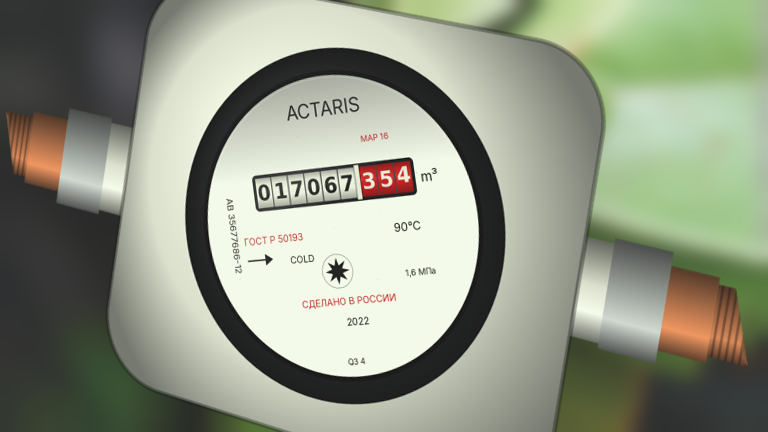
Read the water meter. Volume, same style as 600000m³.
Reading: 17067.354m³
